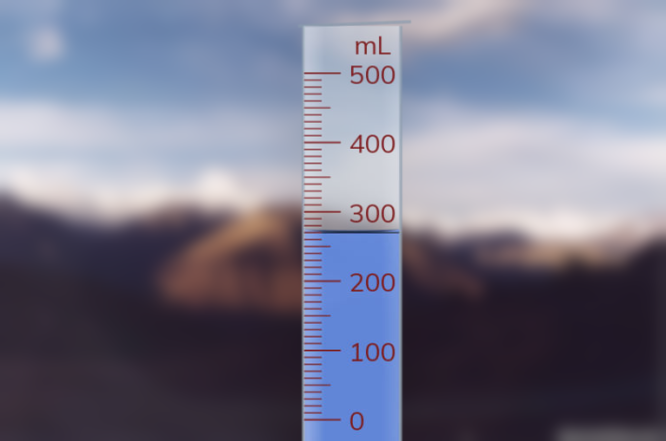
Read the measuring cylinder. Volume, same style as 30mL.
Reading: 270mL
